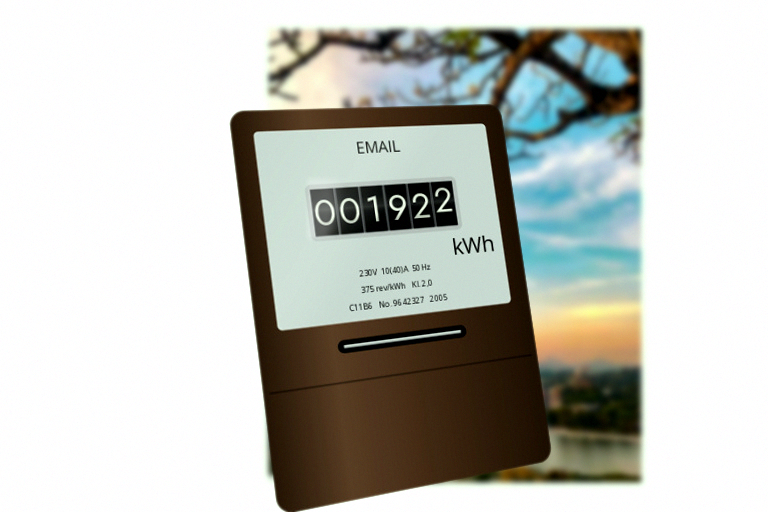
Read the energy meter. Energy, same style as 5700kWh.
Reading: 1922kWh
